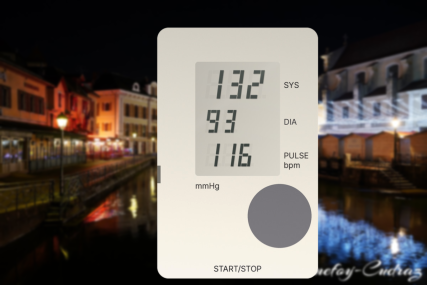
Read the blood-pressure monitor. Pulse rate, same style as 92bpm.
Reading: 116bpm
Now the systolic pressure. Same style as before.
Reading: 132mmHg
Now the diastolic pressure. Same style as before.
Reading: 93mmHg
